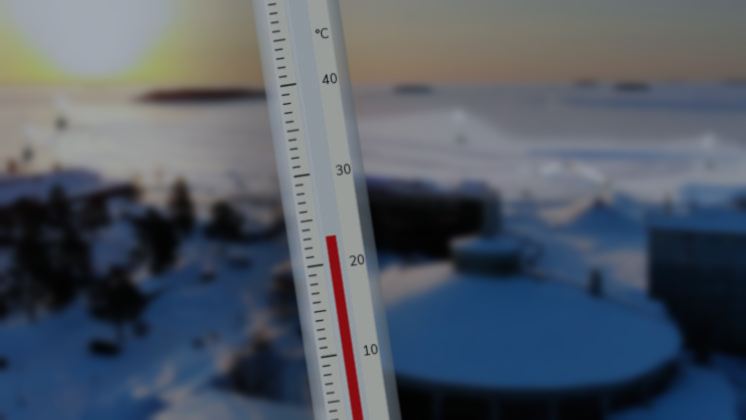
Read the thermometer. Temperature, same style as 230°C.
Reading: 23°C
